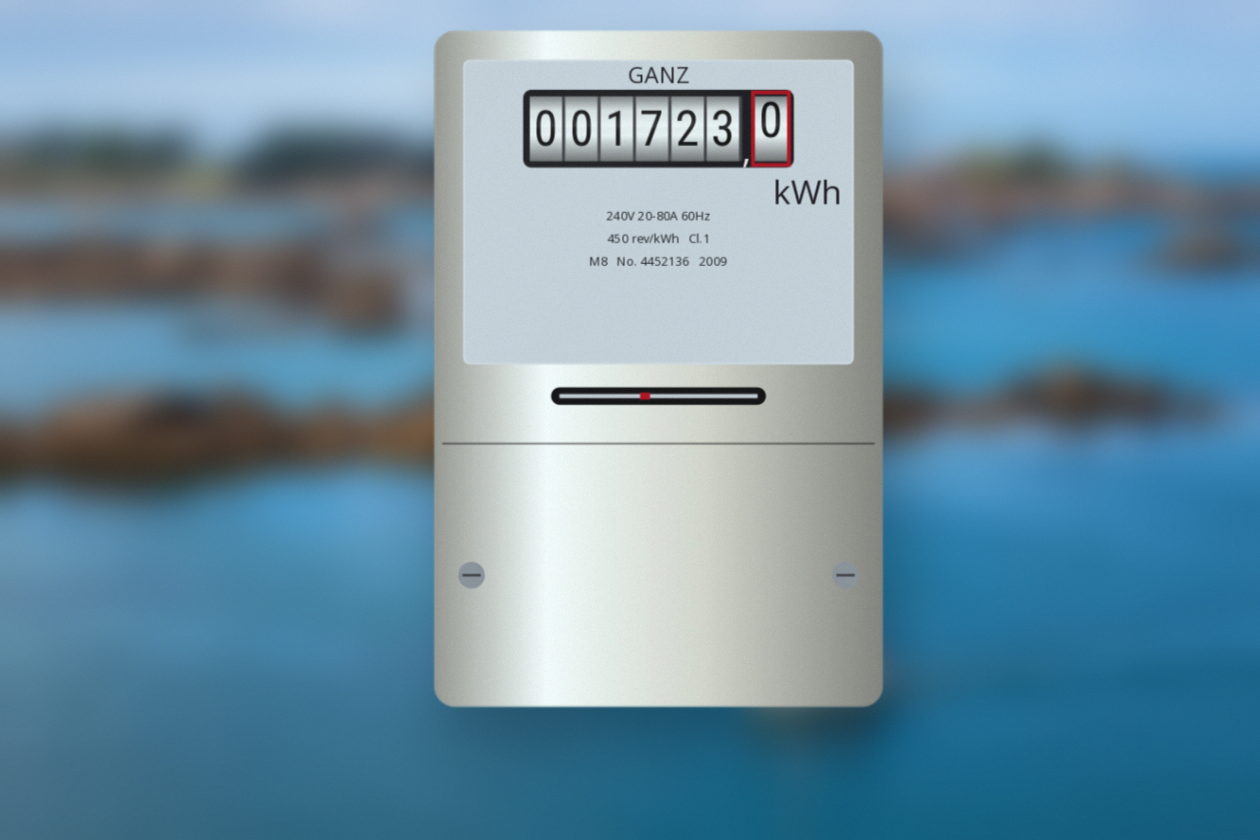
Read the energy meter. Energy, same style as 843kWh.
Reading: 1723.0kWh
